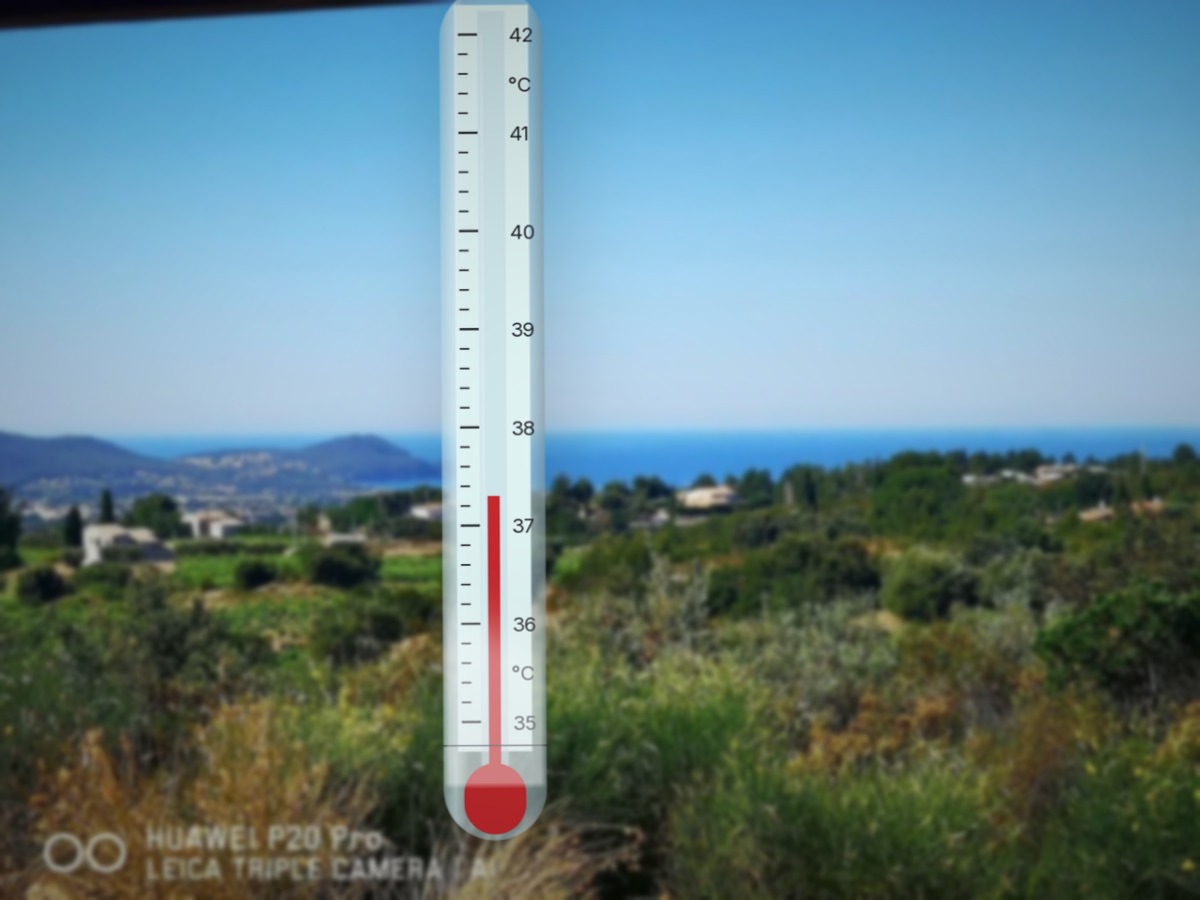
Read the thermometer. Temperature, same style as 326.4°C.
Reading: 37.3°C
